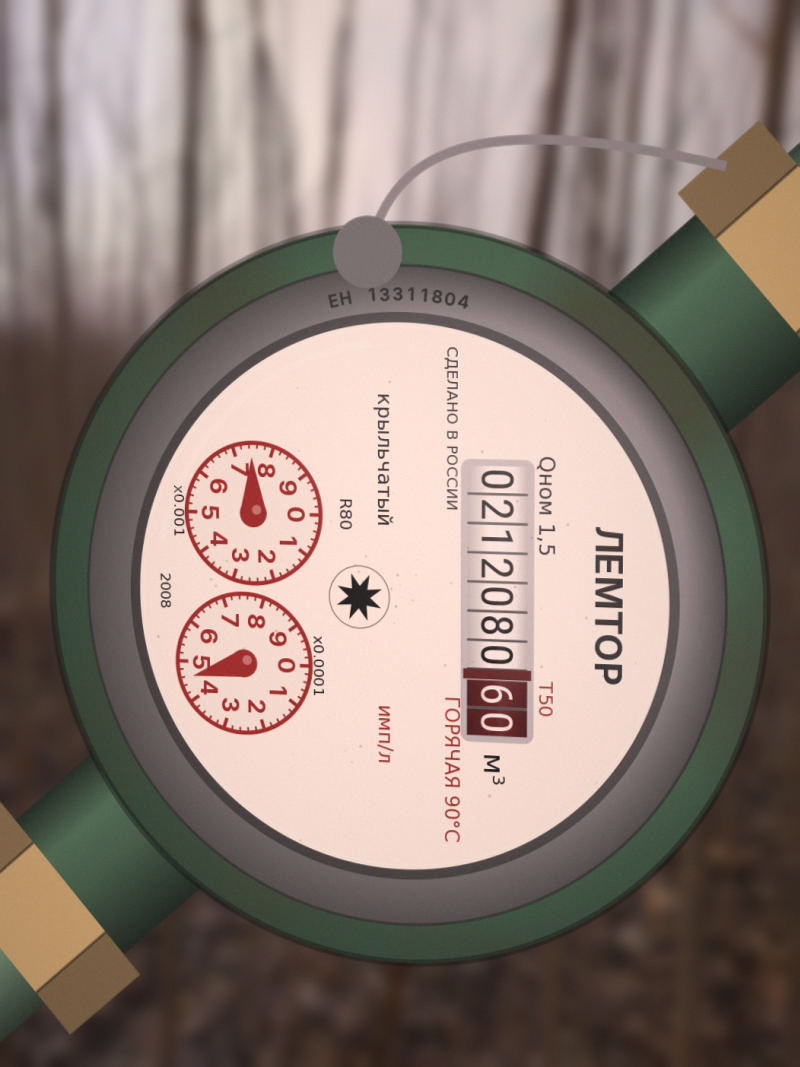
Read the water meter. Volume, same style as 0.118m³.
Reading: 212080.6074m³
